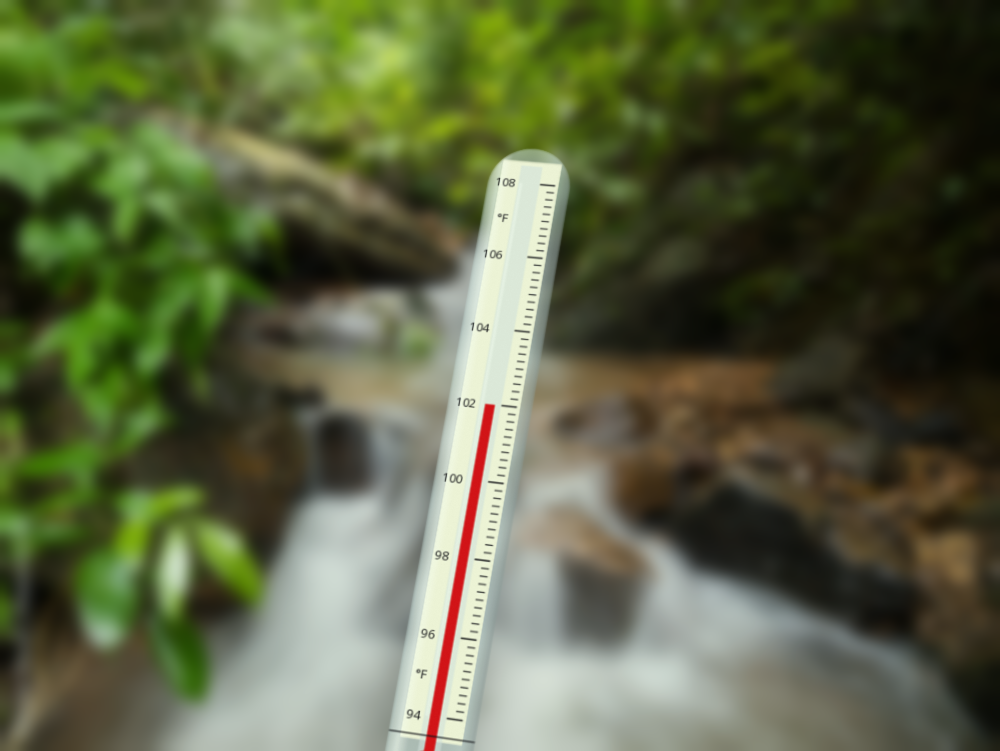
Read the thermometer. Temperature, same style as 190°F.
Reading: 102°F
